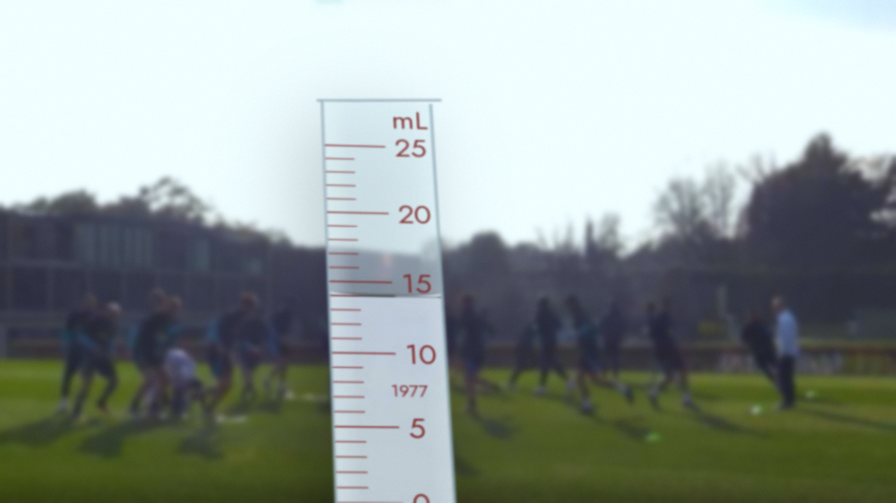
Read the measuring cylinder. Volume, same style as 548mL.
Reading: 14mL
